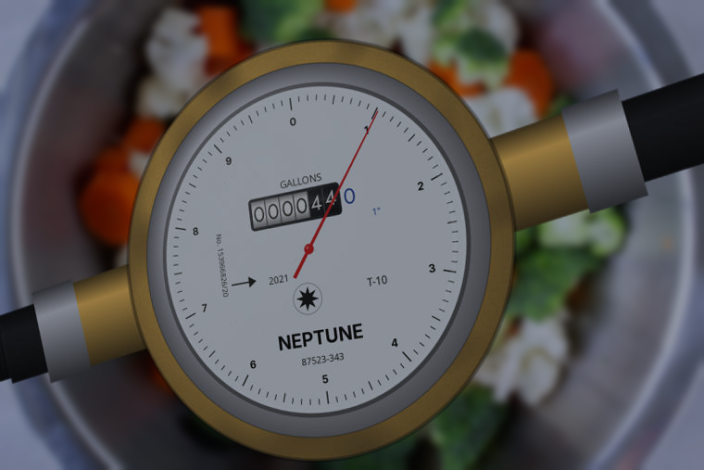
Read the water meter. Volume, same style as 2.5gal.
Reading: 441.0gal
